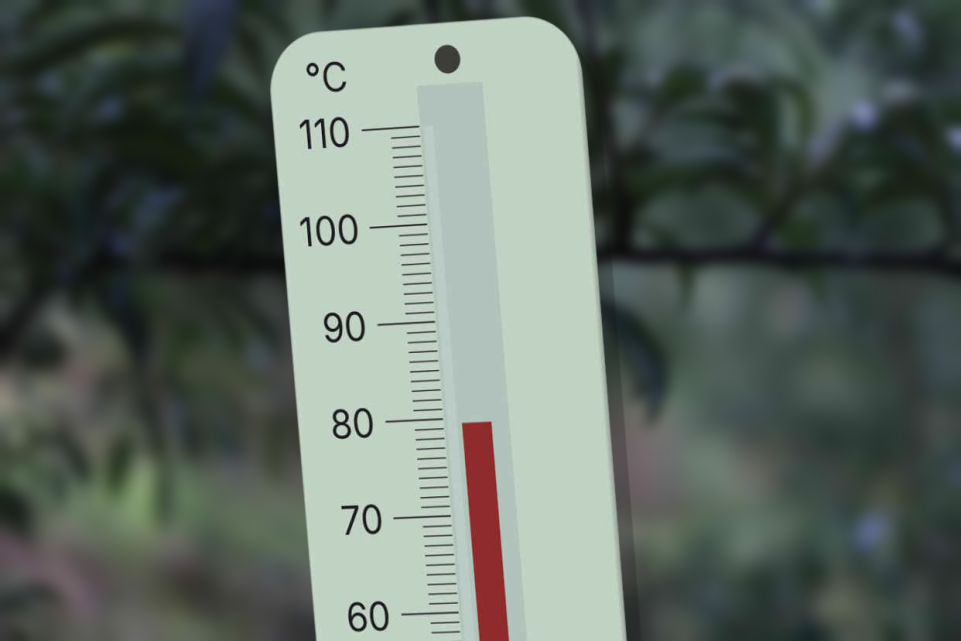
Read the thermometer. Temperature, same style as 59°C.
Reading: 79.5°C
